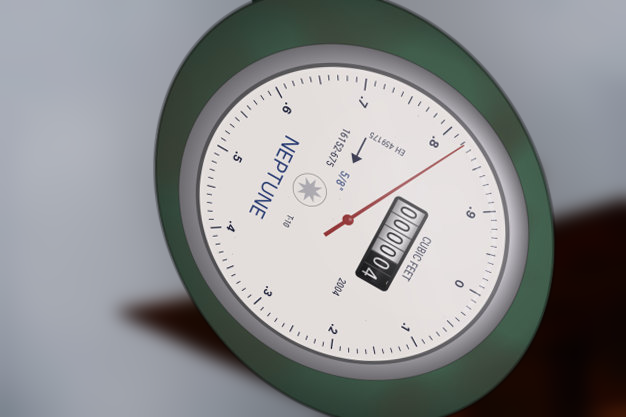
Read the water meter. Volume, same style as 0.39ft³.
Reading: 3.82ft³
